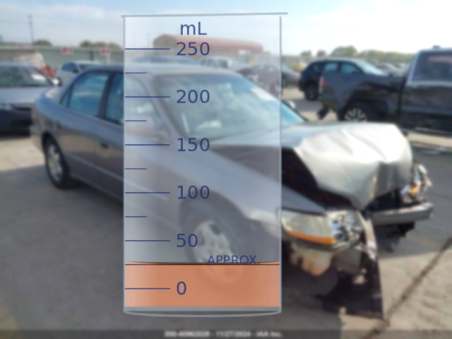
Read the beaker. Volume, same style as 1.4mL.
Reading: 25mL
